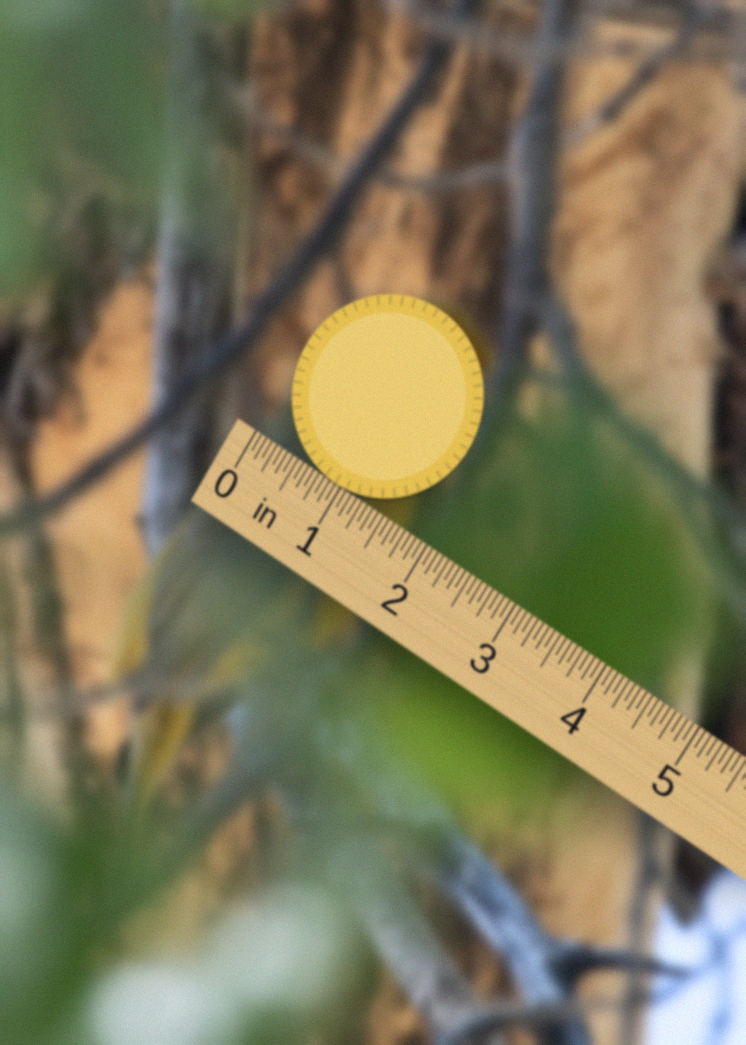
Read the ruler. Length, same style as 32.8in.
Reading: 1.875in
